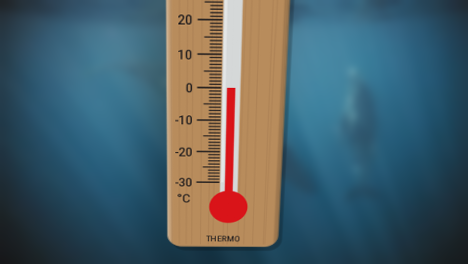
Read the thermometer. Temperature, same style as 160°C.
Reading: 0°C
